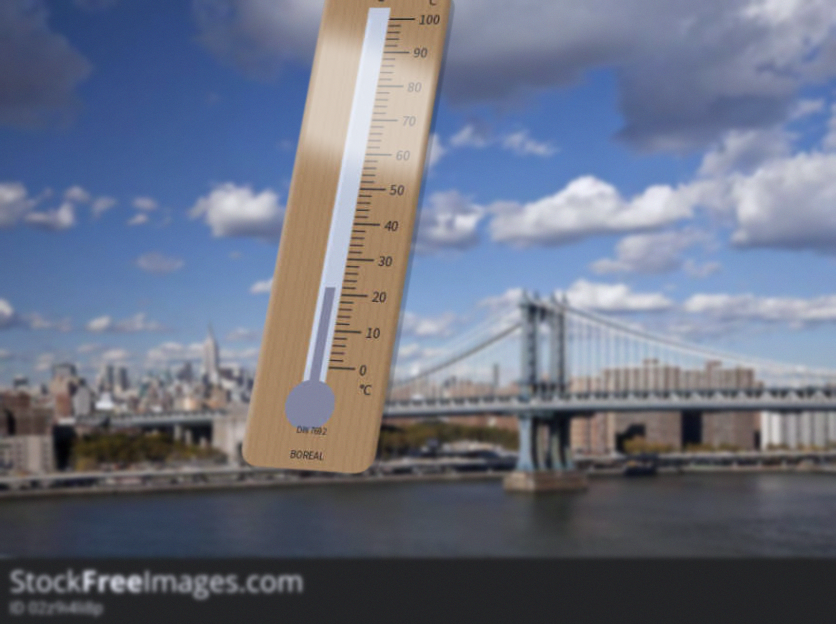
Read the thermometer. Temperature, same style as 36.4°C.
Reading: 22°C
